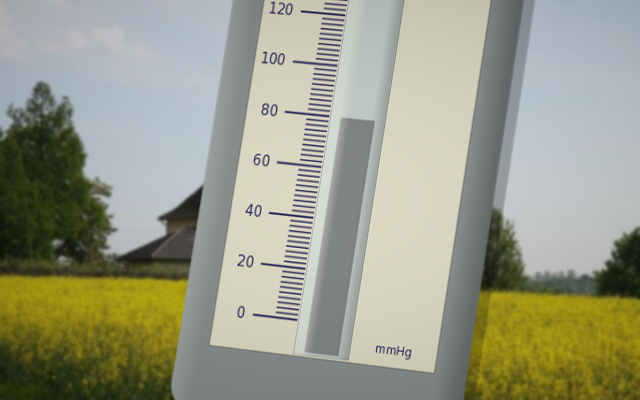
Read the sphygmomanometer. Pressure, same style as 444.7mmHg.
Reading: 80mmHg
